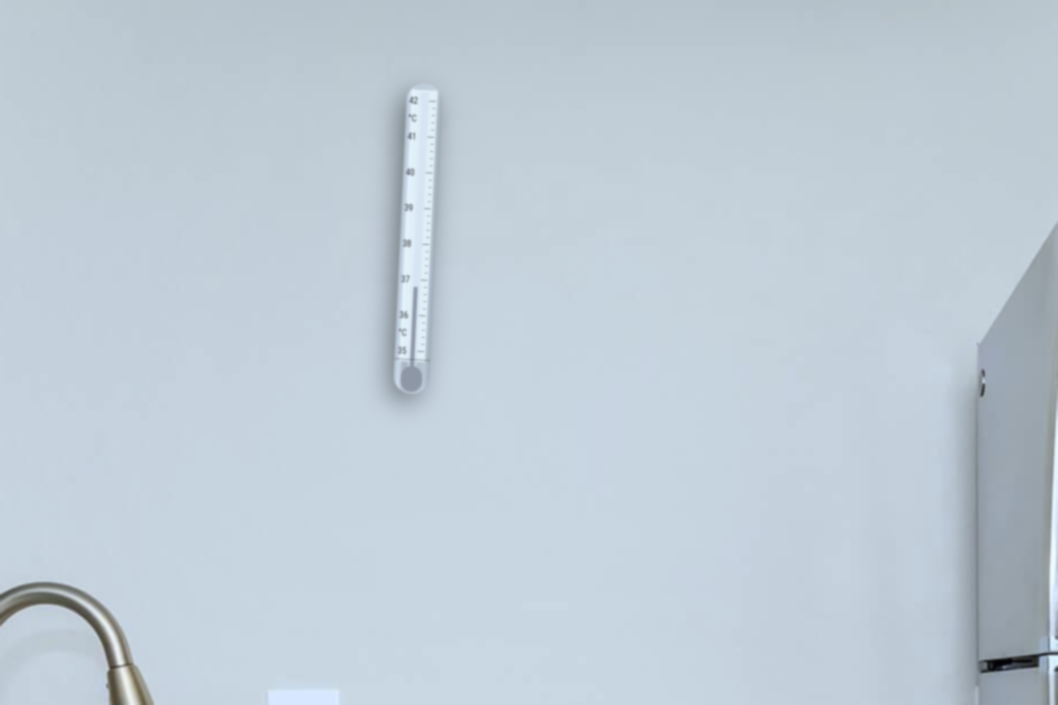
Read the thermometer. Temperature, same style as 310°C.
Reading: 36.8°C
